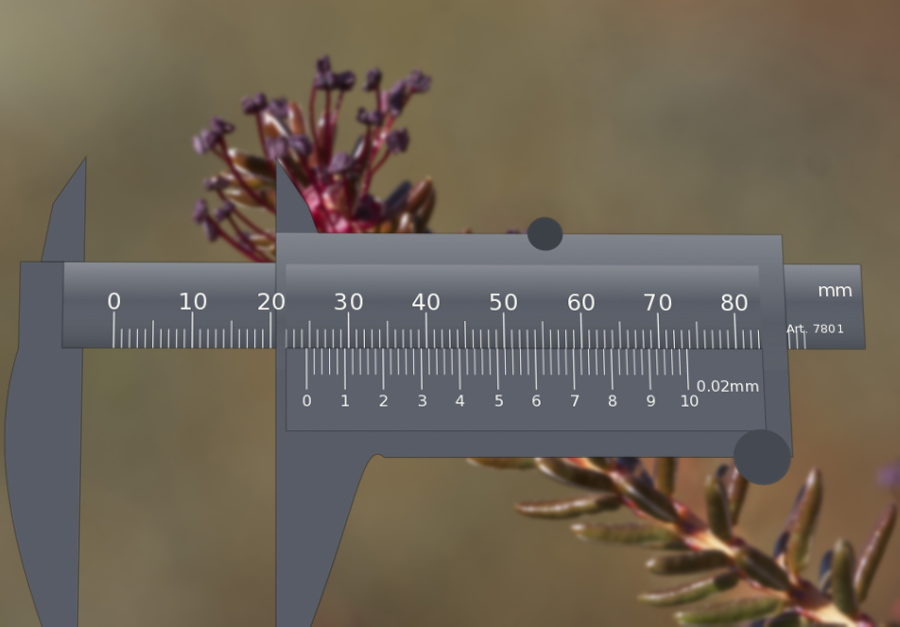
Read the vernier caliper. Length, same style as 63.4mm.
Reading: 24.6mm
